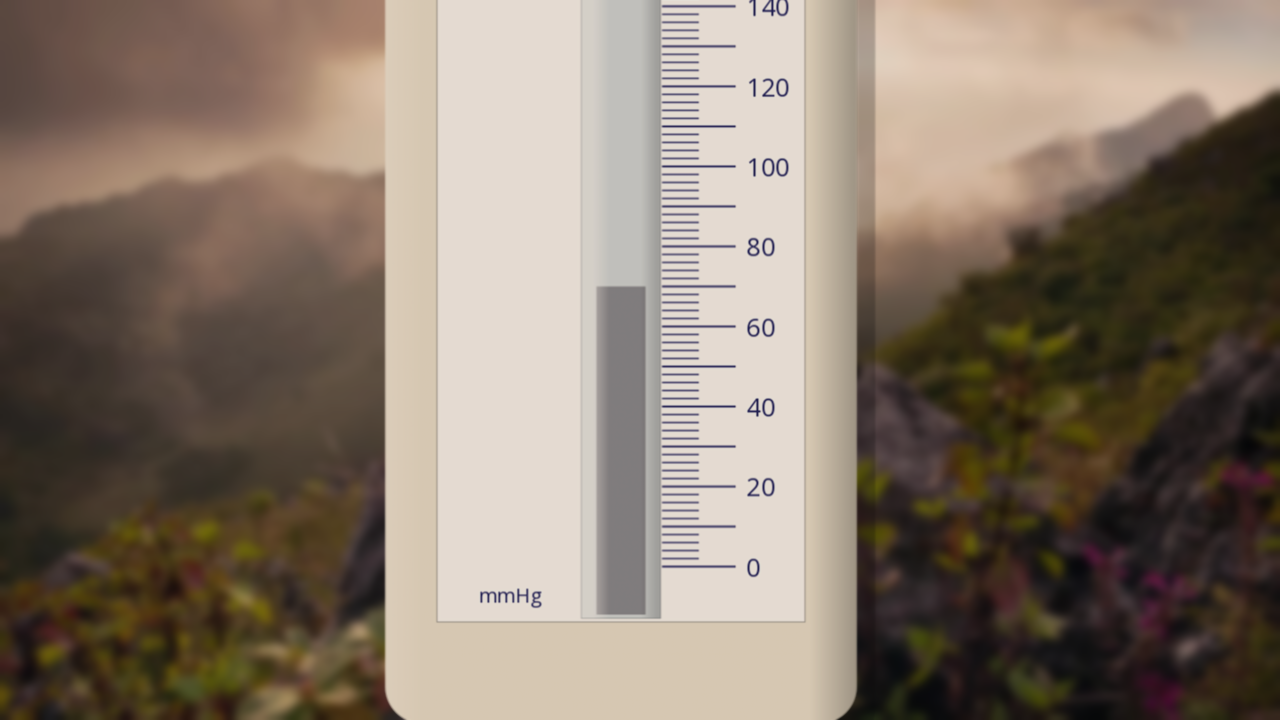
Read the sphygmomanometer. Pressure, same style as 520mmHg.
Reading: 70mmHg
